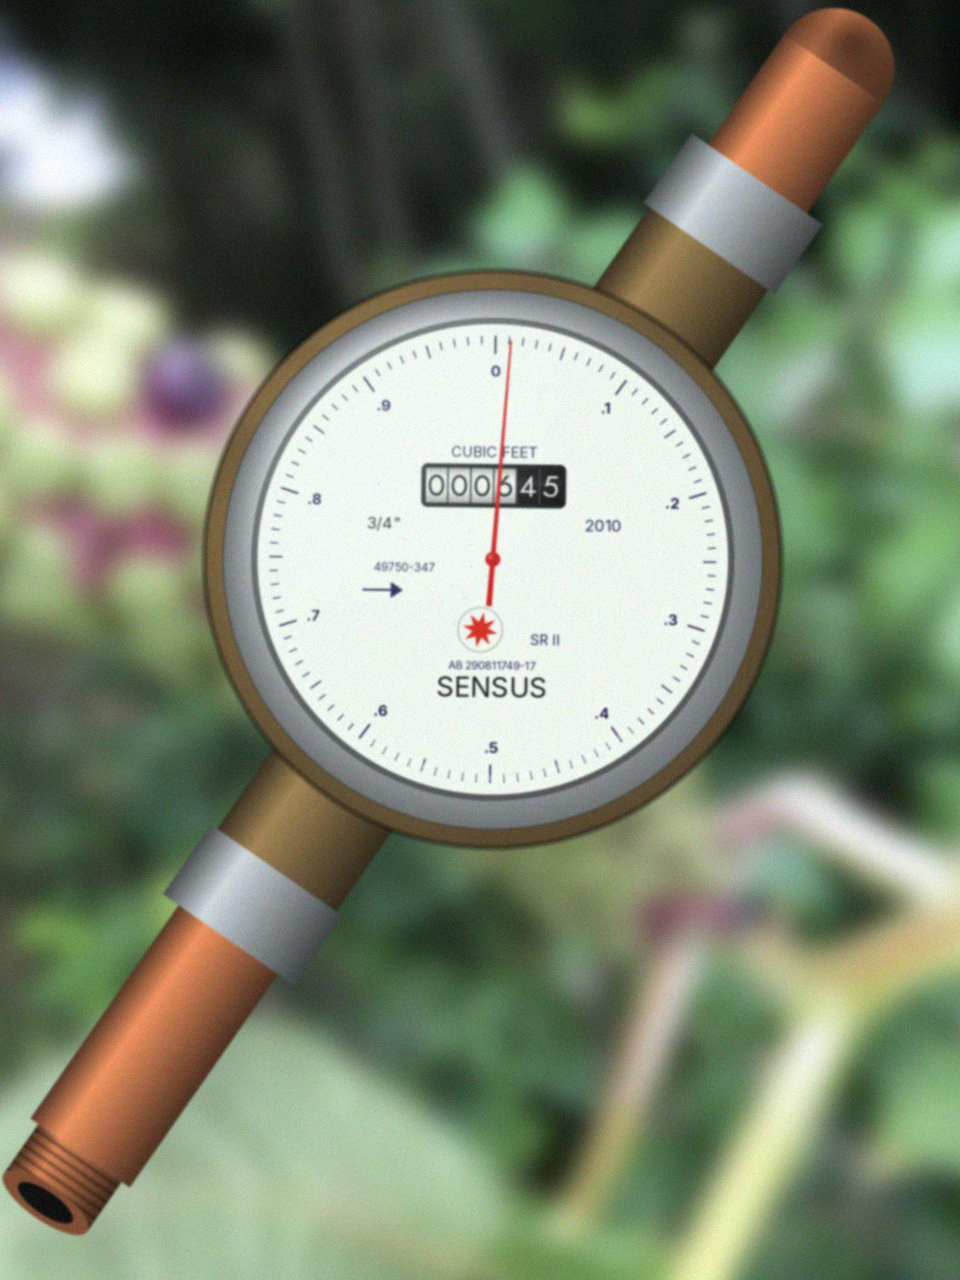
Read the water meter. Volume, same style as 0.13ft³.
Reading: 645.01ft³
